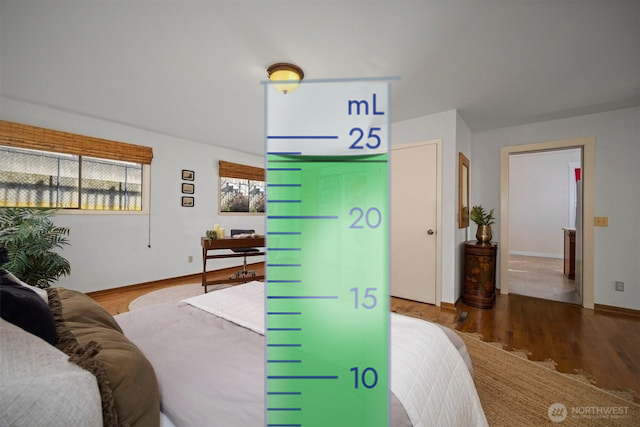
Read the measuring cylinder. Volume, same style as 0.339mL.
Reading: 23.5mL
